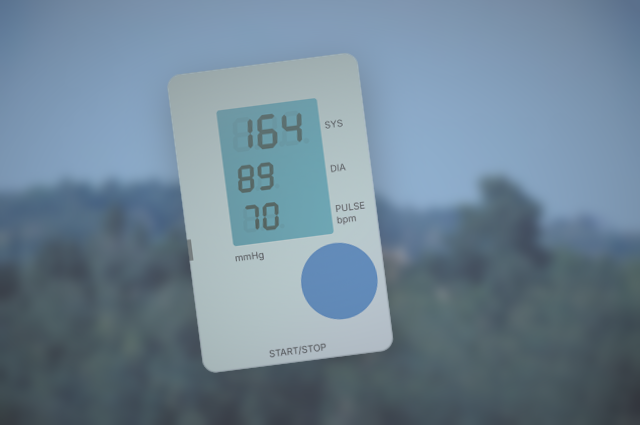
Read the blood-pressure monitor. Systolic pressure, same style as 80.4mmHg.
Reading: 164mmHg
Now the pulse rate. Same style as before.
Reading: 70bpm
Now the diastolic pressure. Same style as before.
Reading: 89mmHg
